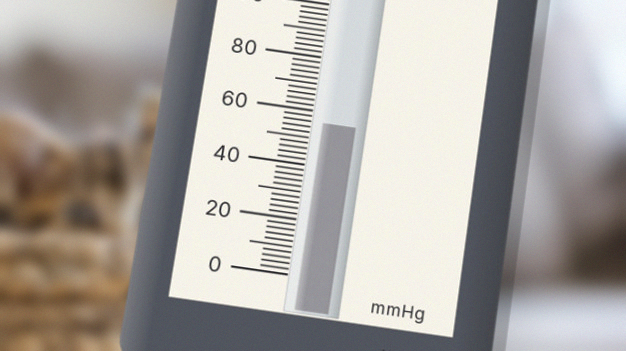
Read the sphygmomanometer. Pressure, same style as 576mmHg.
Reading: 56mmHg
